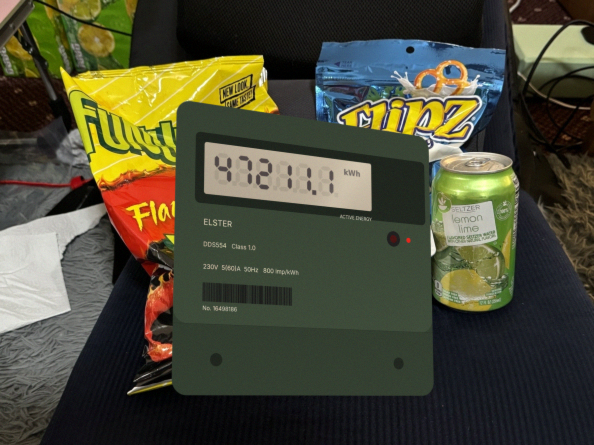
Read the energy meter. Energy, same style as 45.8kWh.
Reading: 47211.1kWh
